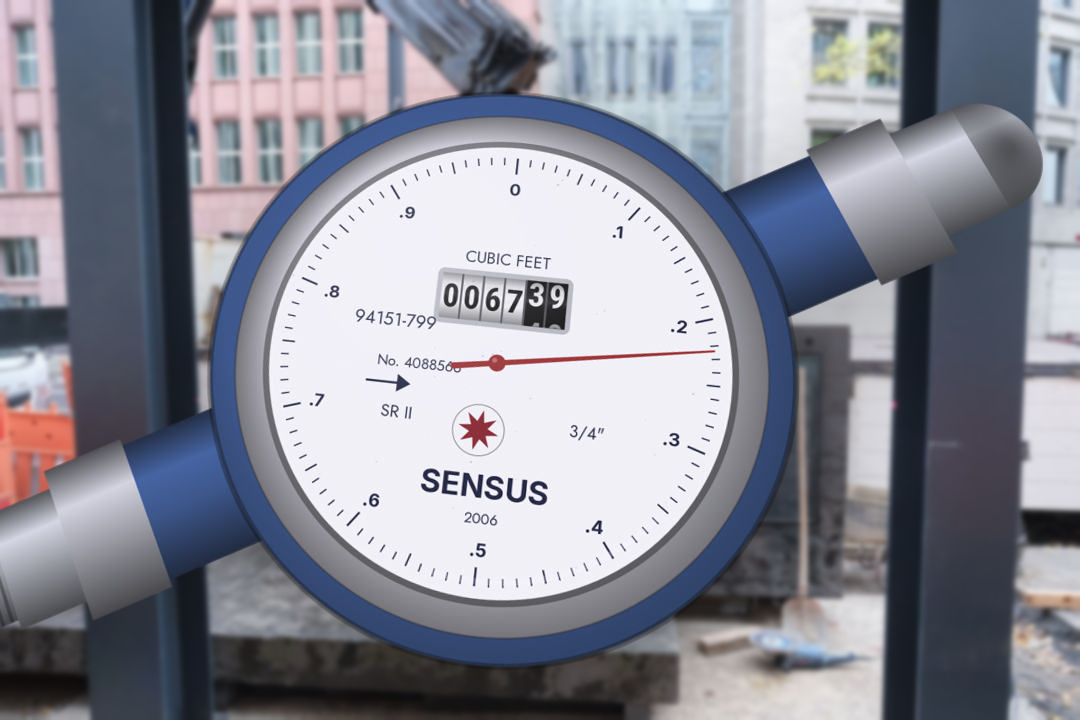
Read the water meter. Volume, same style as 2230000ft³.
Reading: 6739.22ft³
